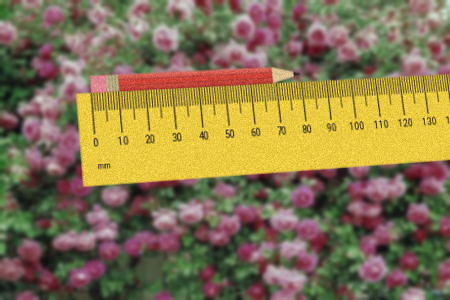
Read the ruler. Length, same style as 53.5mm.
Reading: 80mm
